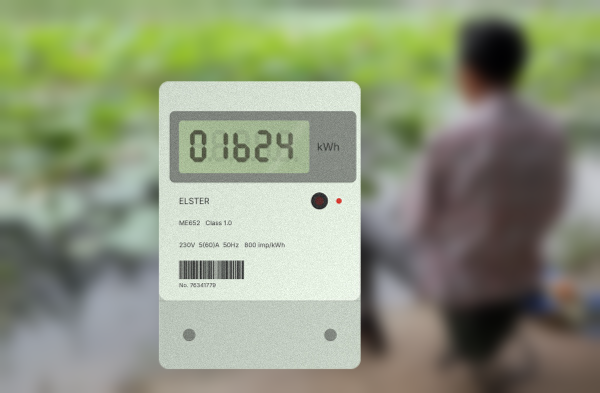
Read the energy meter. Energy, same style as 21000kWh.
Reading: 1624kWh
